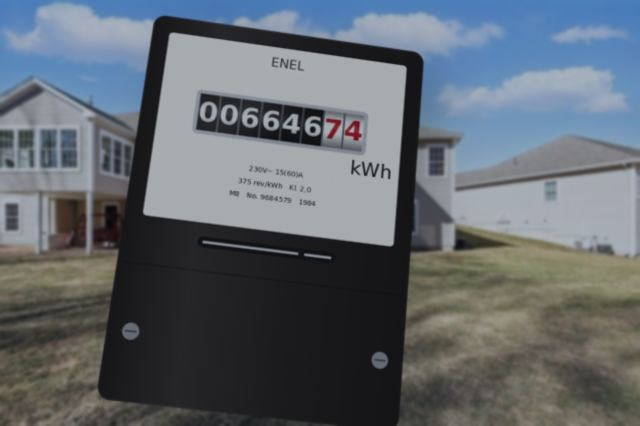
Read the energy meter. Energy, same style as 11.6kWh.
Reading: 6646.74kWh
